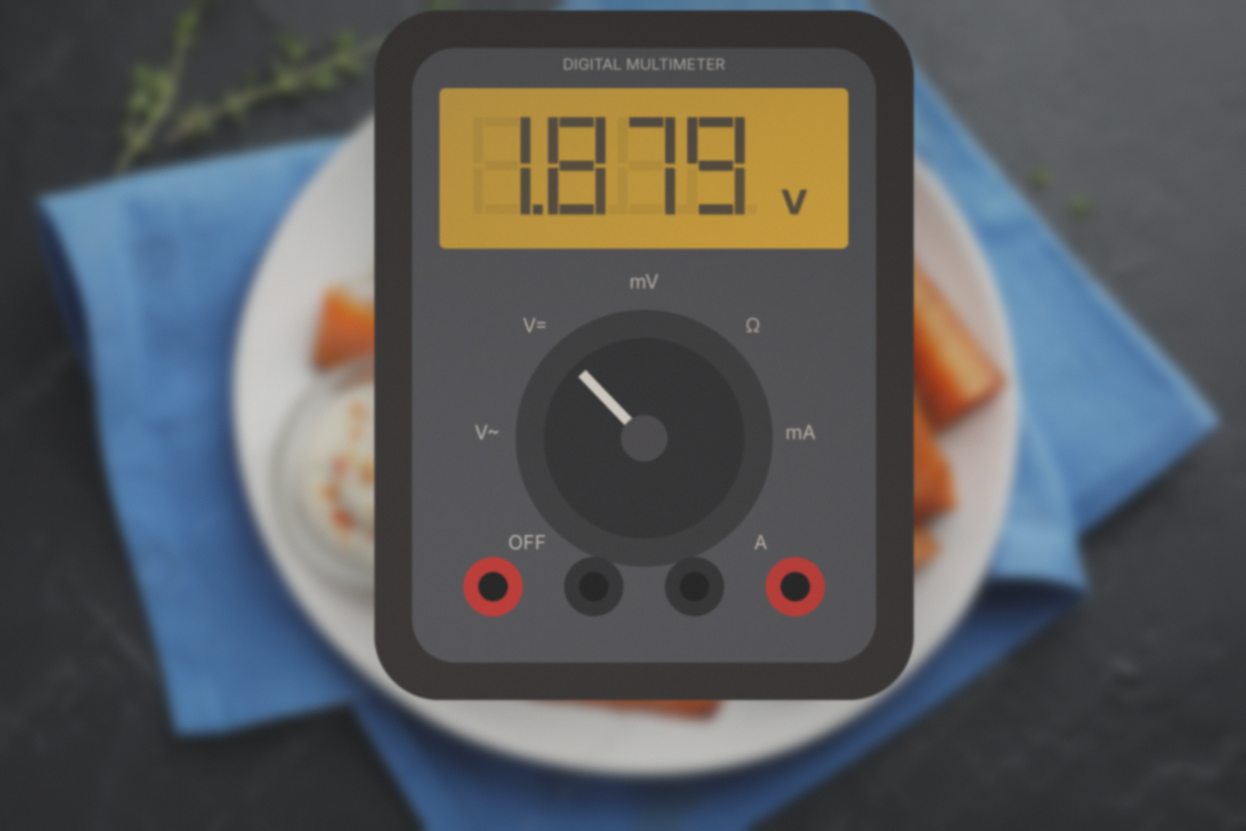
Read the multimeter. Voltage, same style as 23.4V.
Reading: 1.879V
